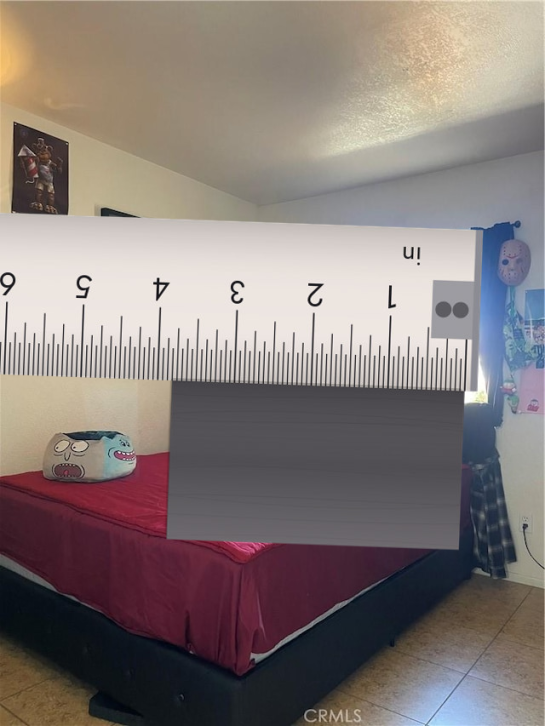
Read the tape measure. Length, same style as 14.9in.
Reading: 3.8125in
